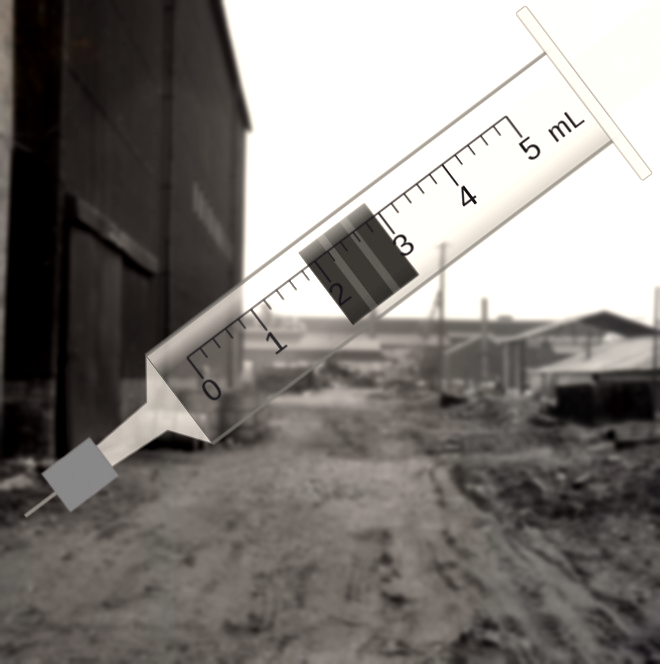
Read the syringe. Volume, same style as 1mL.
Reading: 1.9mL
